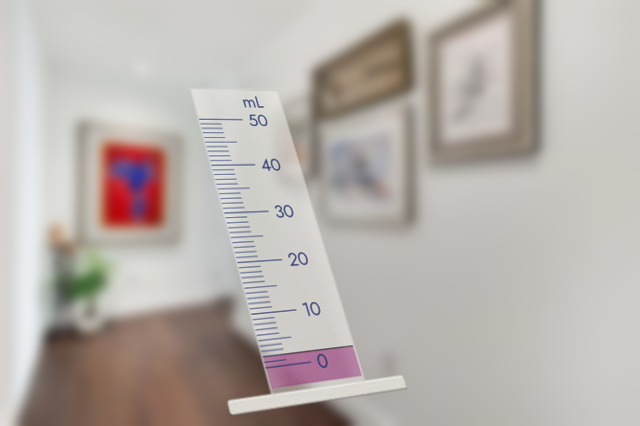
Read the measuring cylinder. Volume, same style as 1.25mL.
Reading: 2mL
